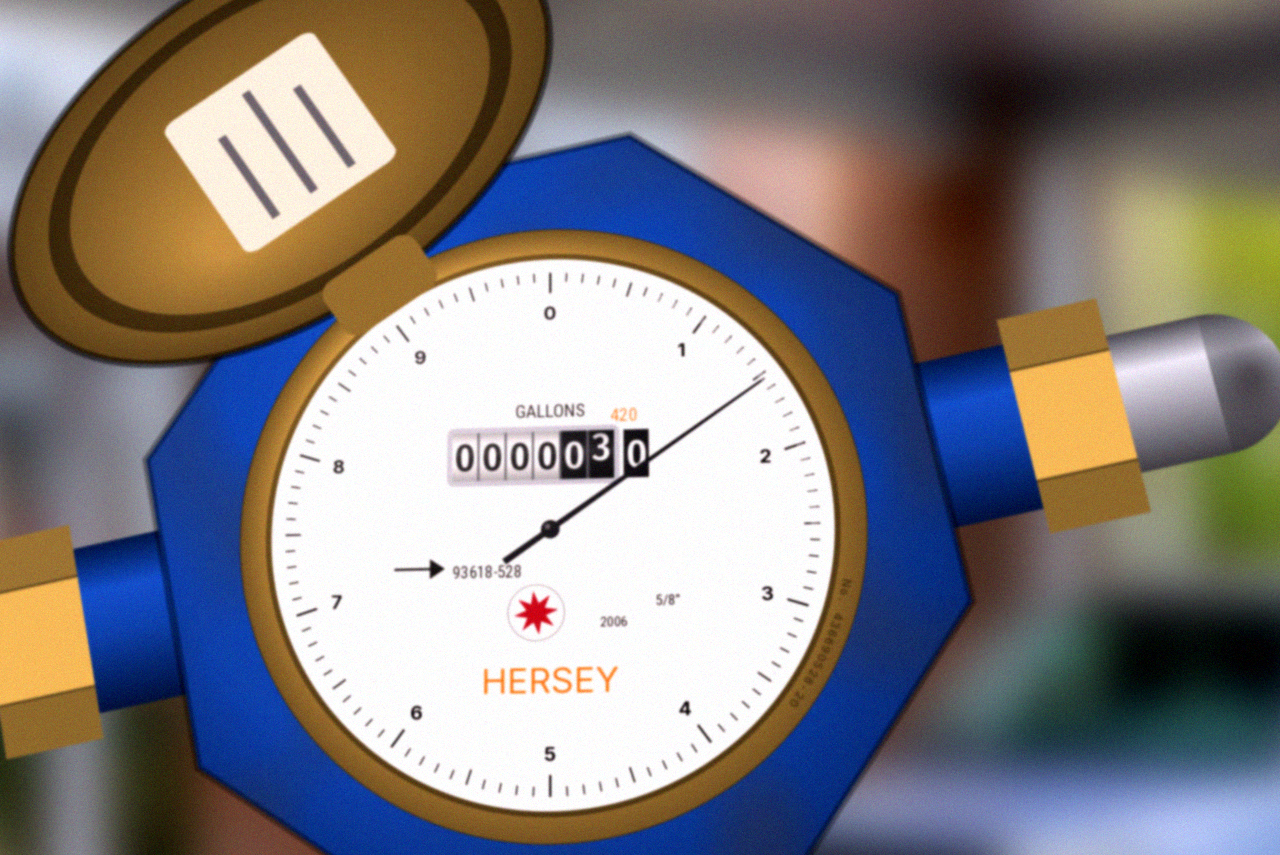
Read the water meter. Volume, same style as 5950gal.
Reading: 31.5gal
